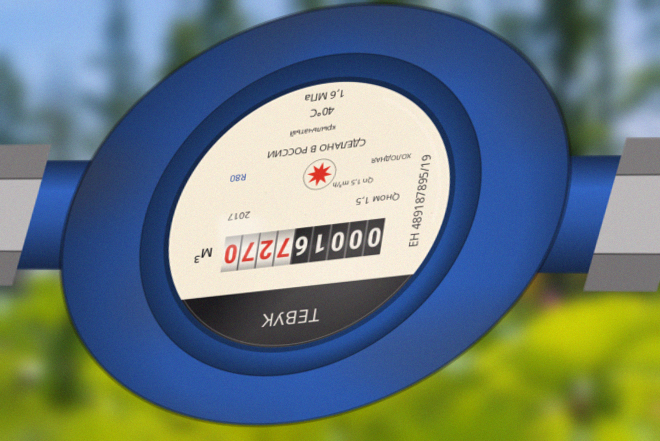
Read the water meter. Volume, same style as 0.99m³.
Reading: 16.7270m³
